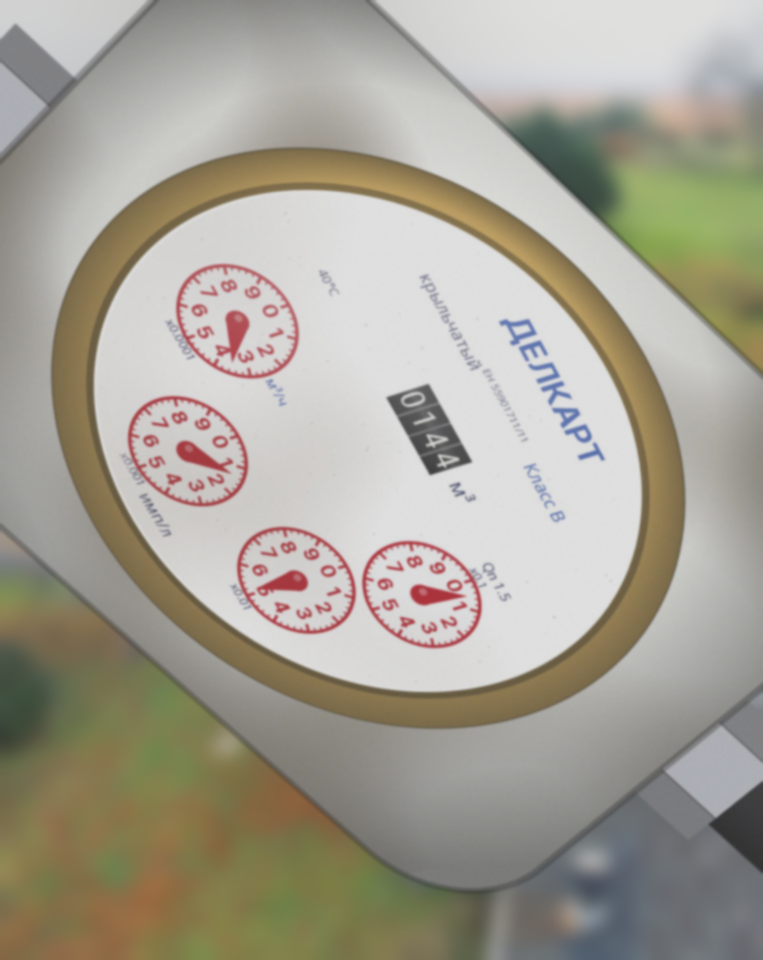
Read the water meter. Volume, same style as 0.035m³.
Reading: 144.0513m³
